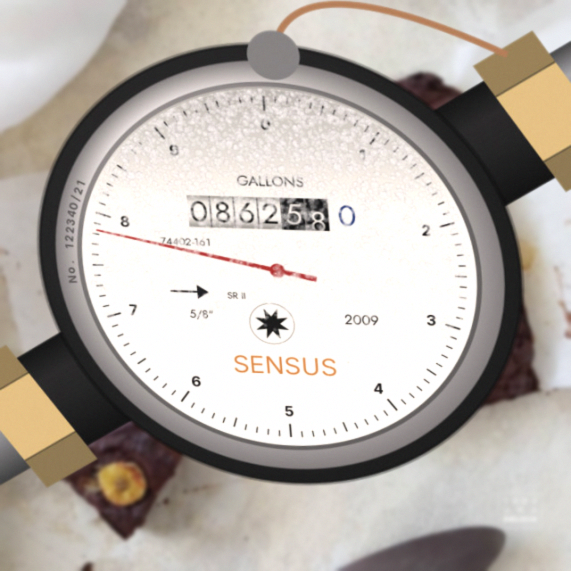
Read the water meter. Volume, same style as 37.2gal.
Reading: 862577.8gal
